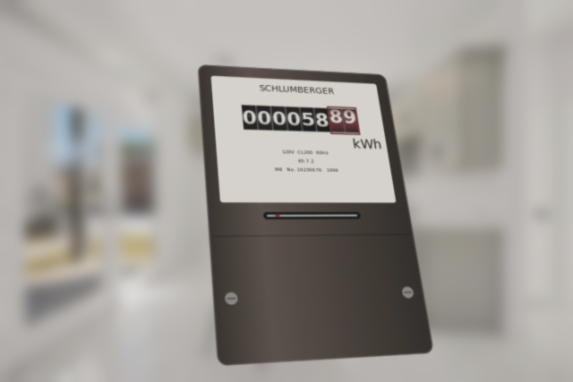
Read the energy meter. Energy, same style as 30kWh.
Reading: 58.89kWh
